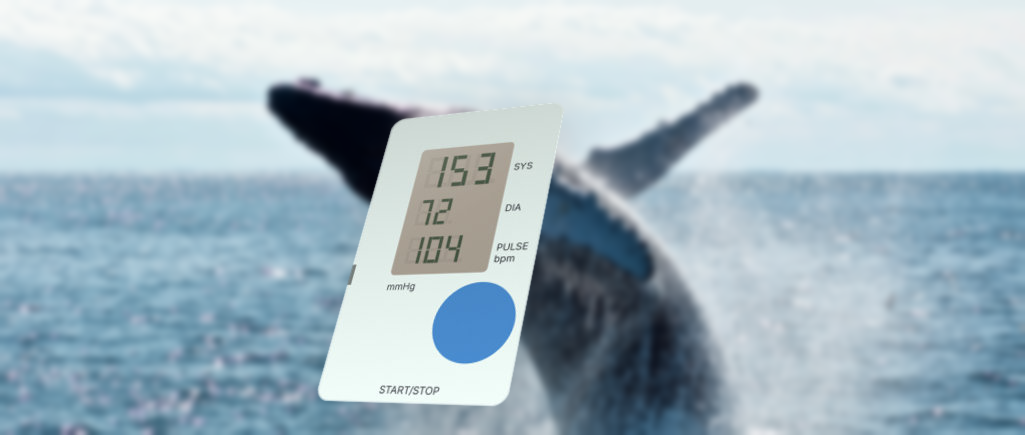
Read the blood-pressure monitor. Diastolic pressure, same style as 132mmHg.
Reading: 72mmHg
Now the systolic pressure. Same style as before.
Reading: 153mmHg
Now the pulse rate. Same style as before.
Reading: 104bpm
